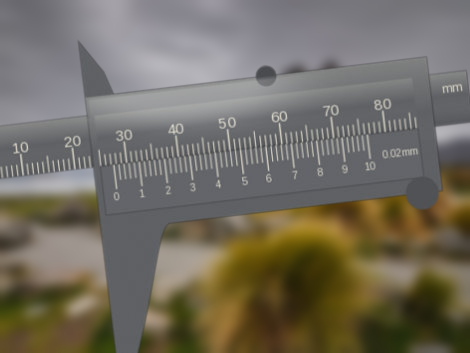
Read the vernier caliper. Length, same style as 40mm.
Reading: 27.5mm
